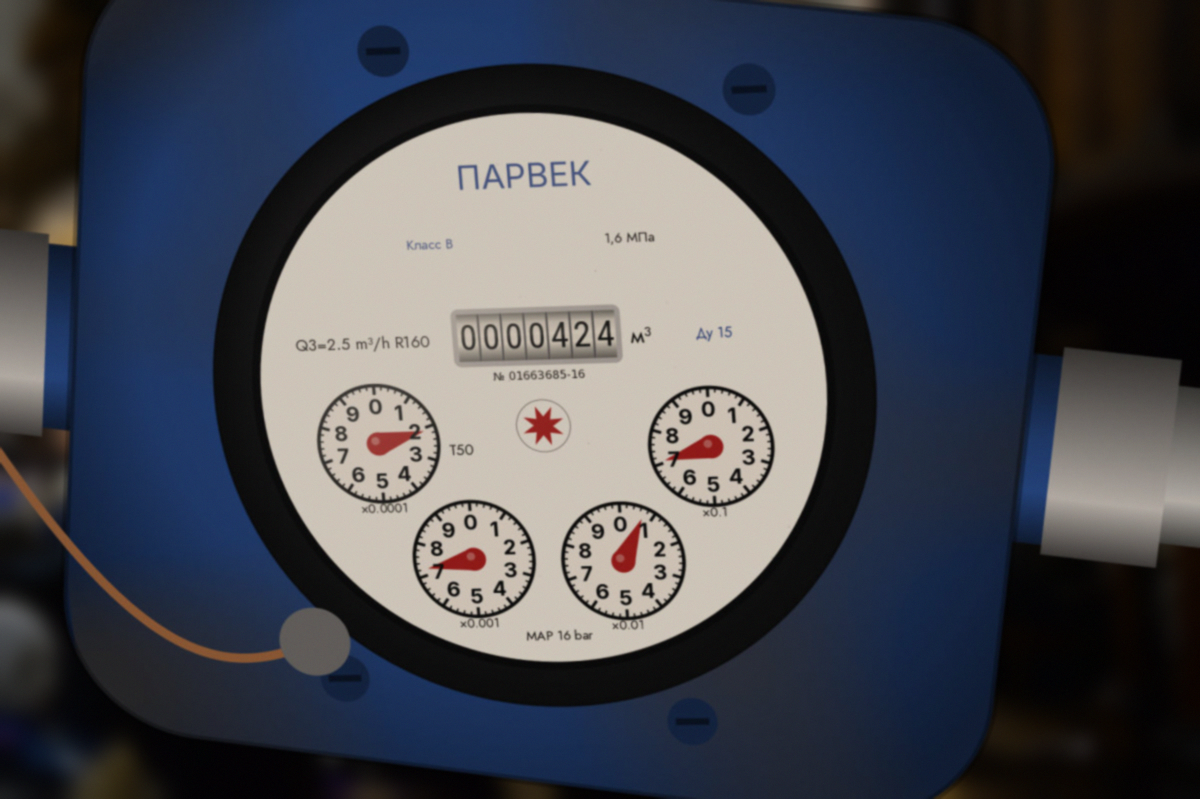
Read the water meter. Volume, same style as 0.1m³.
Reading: 424.7072m³
